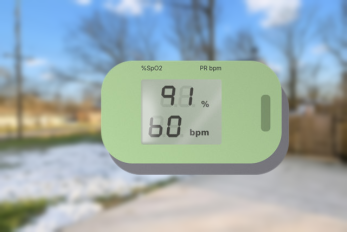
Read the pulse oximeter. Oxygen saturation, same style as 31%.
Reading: 91%
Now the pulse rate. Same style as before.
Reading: 60bpm
